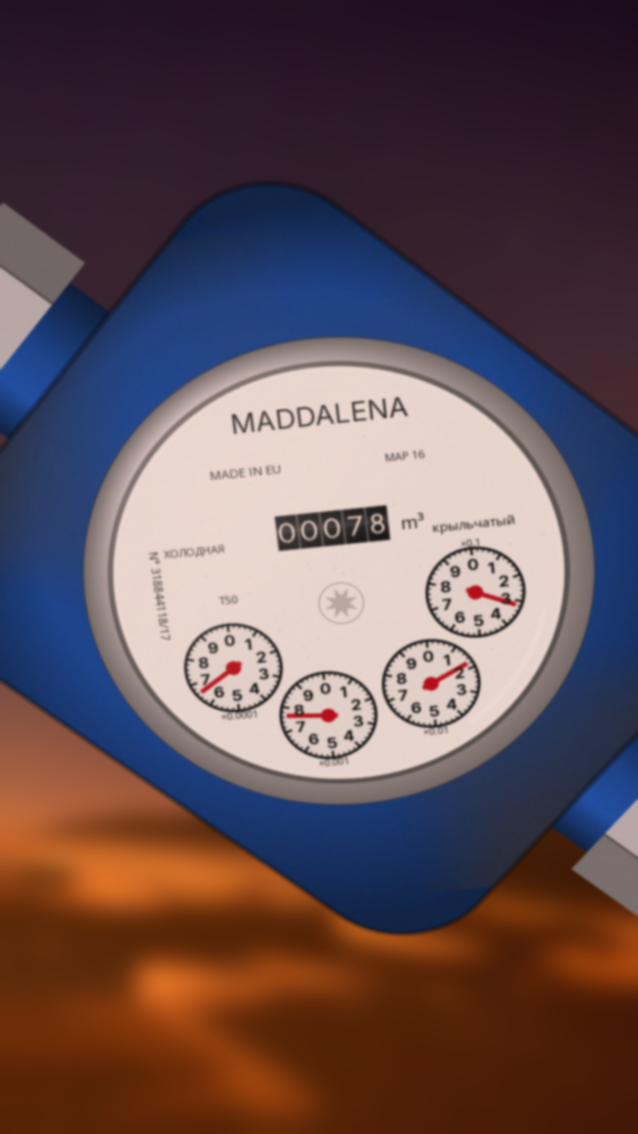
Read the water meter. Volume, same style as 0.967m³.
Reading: 78.3176m³
